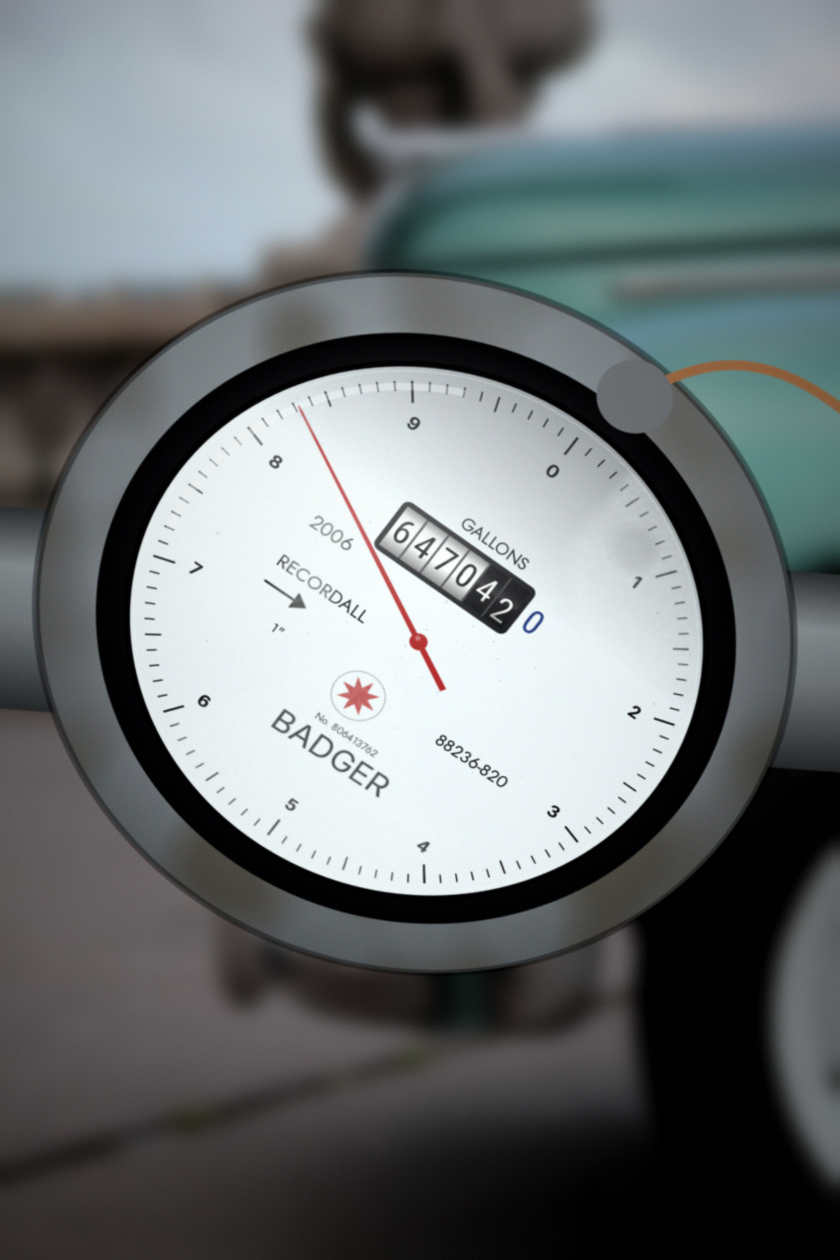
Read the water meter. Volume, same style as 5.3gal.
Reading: 6470418.3gal
